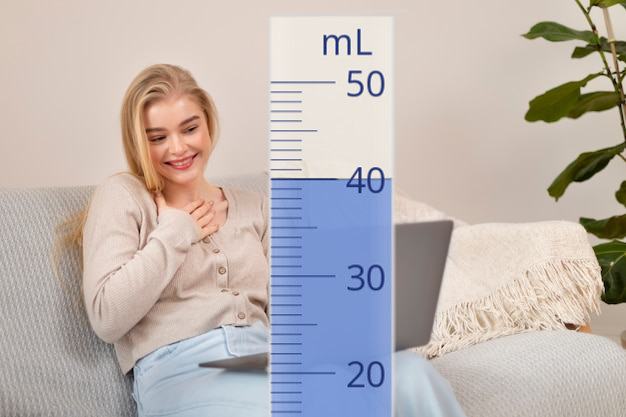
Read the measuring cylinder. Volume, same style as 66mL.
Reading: 40mL
